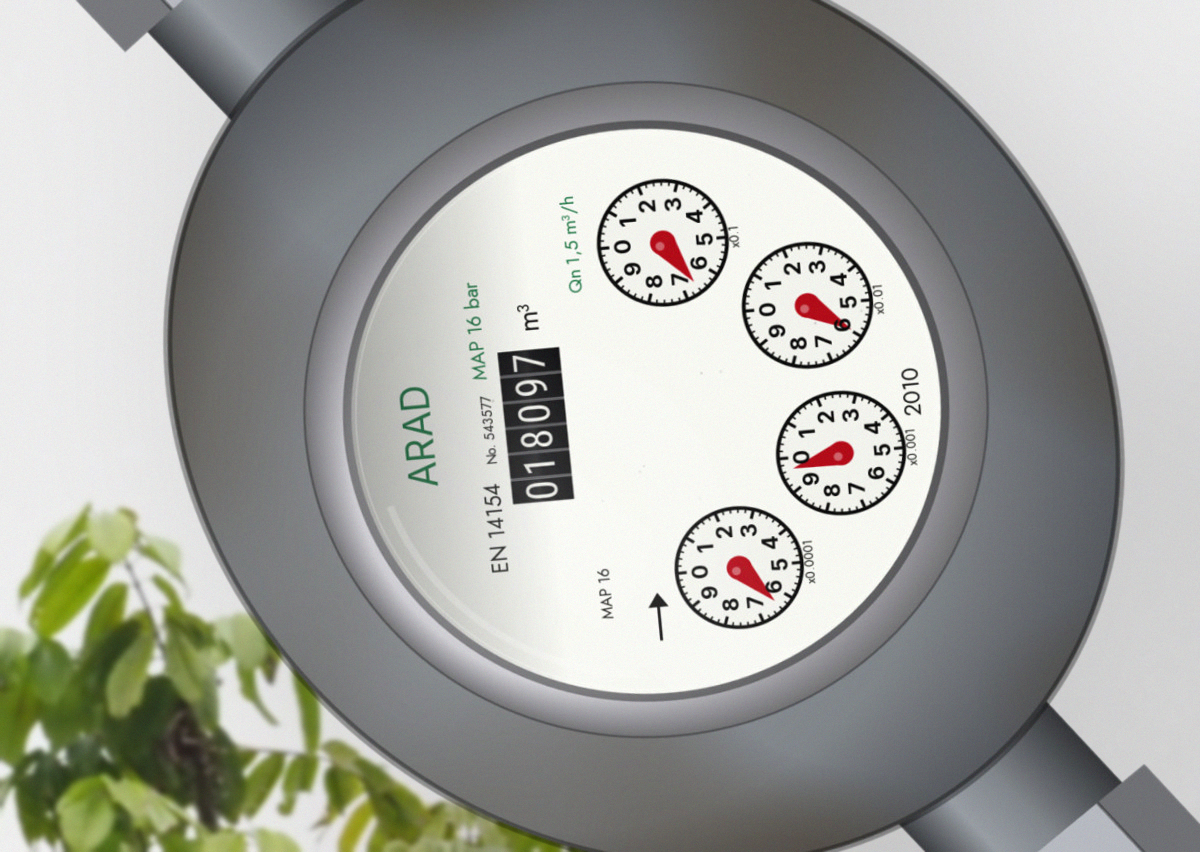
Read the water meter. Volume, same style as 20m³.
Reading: 18097.6596m³
